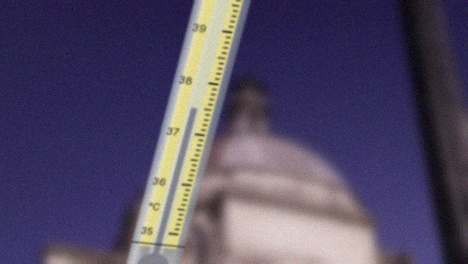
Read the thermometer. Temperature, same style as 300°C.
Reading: 37.5°C
